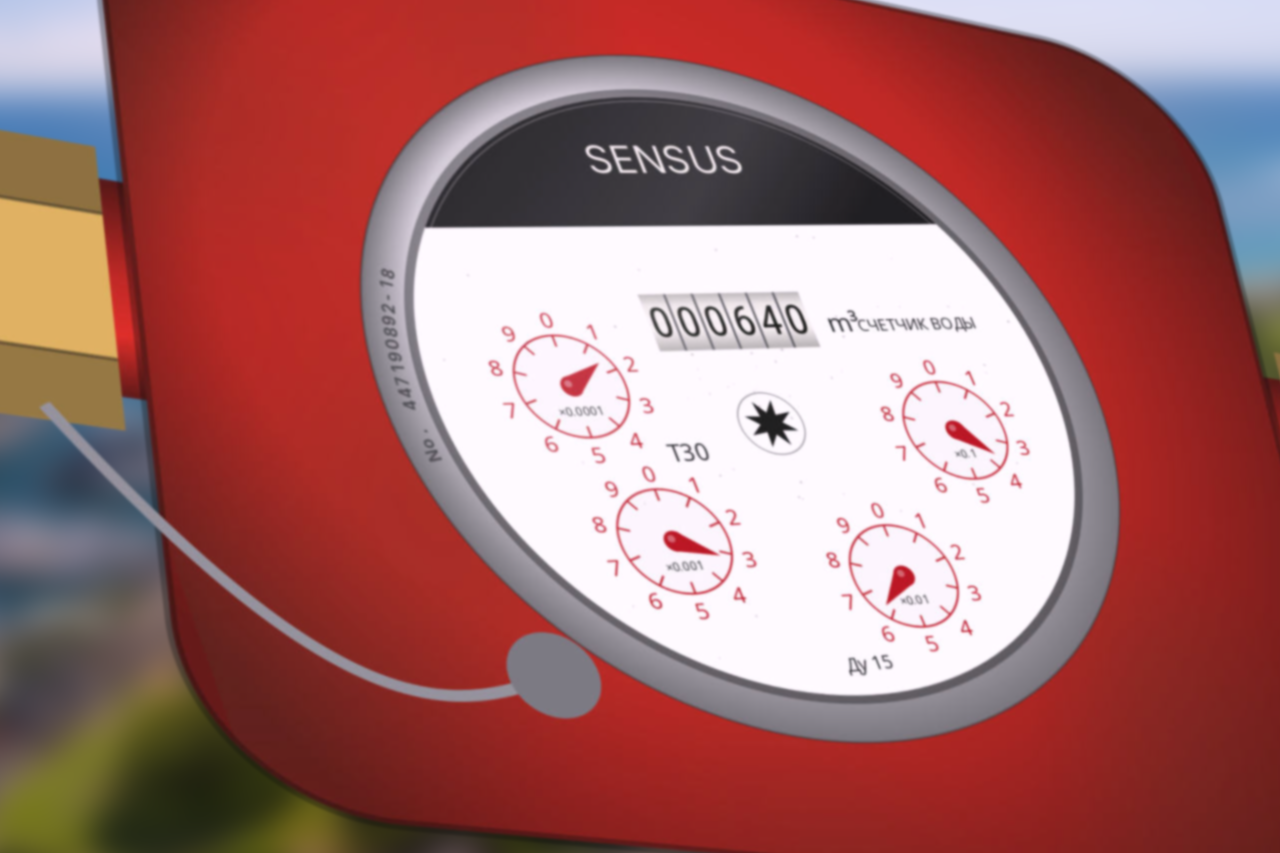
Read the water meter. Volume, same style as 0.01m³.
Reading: 640.3631m³
